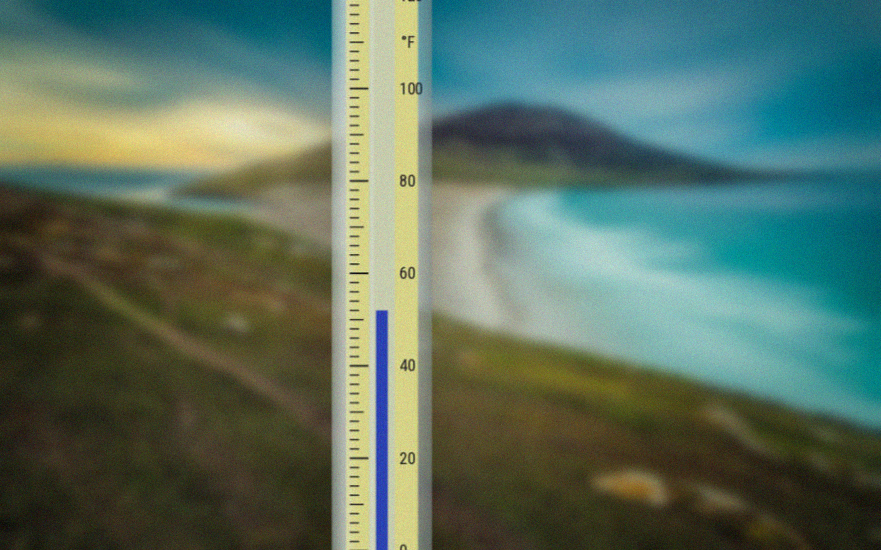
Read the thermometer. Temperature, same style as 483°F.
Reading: 52°F
